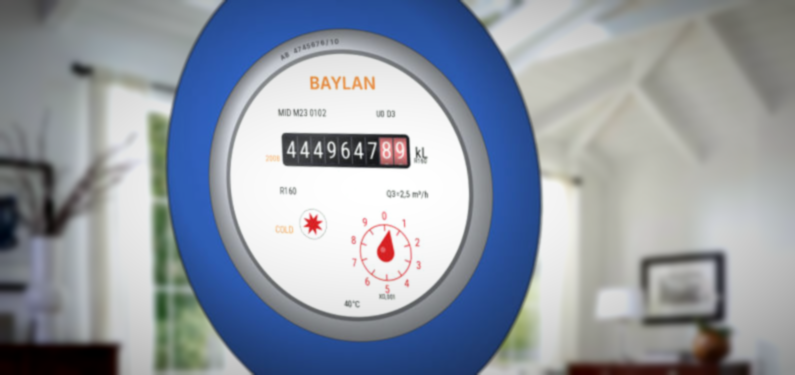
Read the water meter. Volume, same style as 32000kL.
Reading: 4449647.890kL
